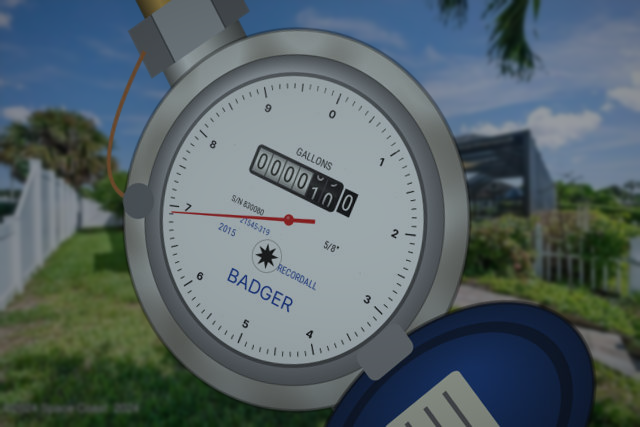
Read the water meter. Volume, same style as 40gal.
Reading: 96.9gal
